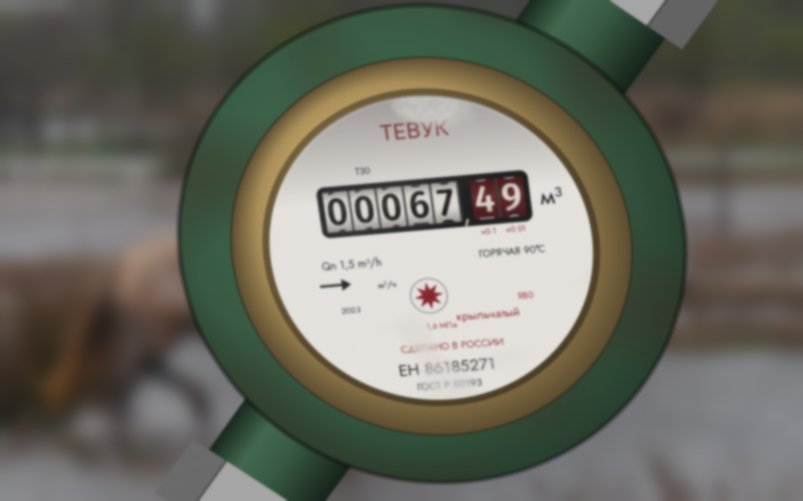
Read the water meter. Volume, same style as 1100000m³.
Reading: 67.49m³
